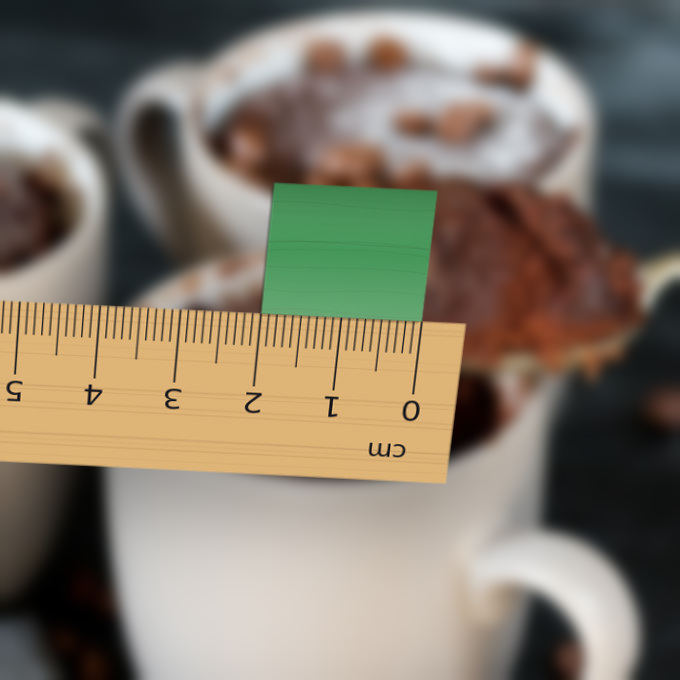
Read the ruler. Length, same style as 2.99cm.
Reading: 2cm
